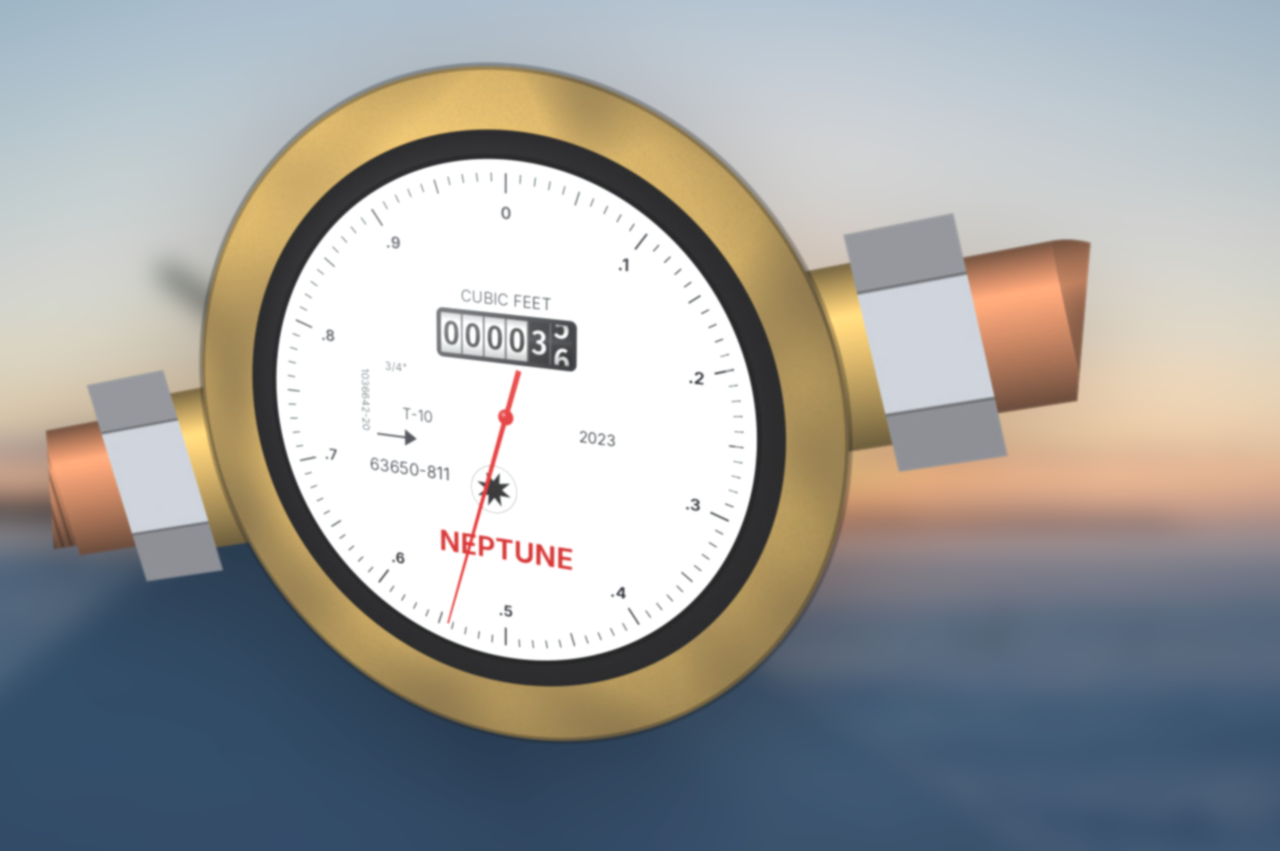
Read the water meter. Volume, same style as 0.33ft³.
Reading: 35.54ft³
